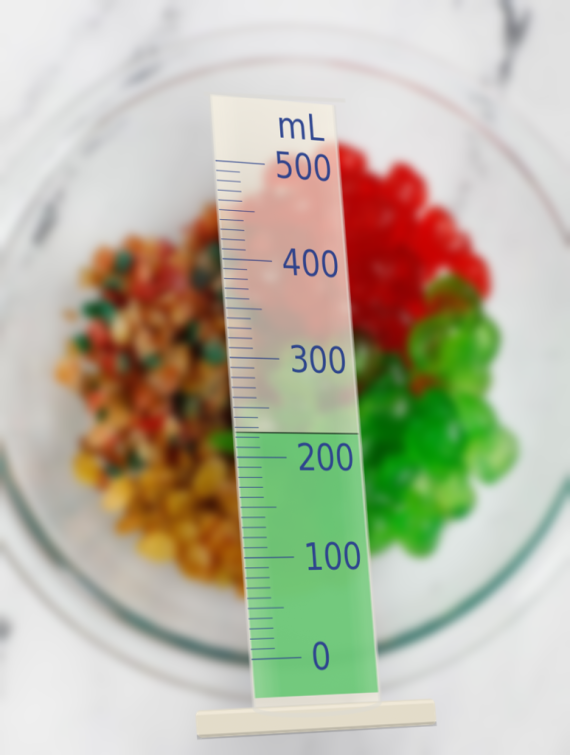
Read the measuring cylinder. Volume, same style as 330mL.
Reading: 225mL
